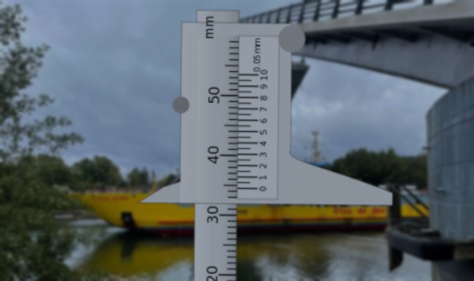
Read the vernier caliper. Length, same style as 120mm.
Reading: 34.5mm
